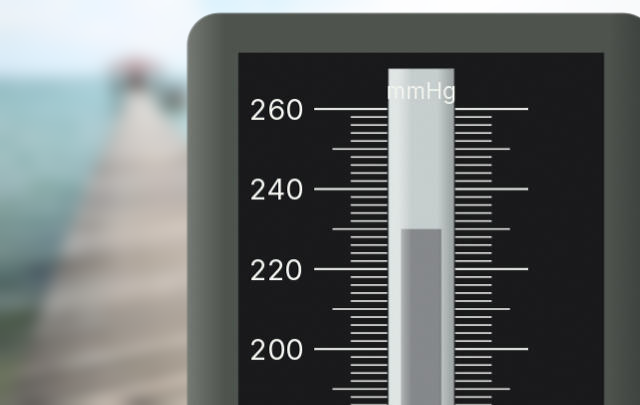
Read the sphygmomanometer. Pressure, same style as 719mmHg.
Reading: 230mmHg
